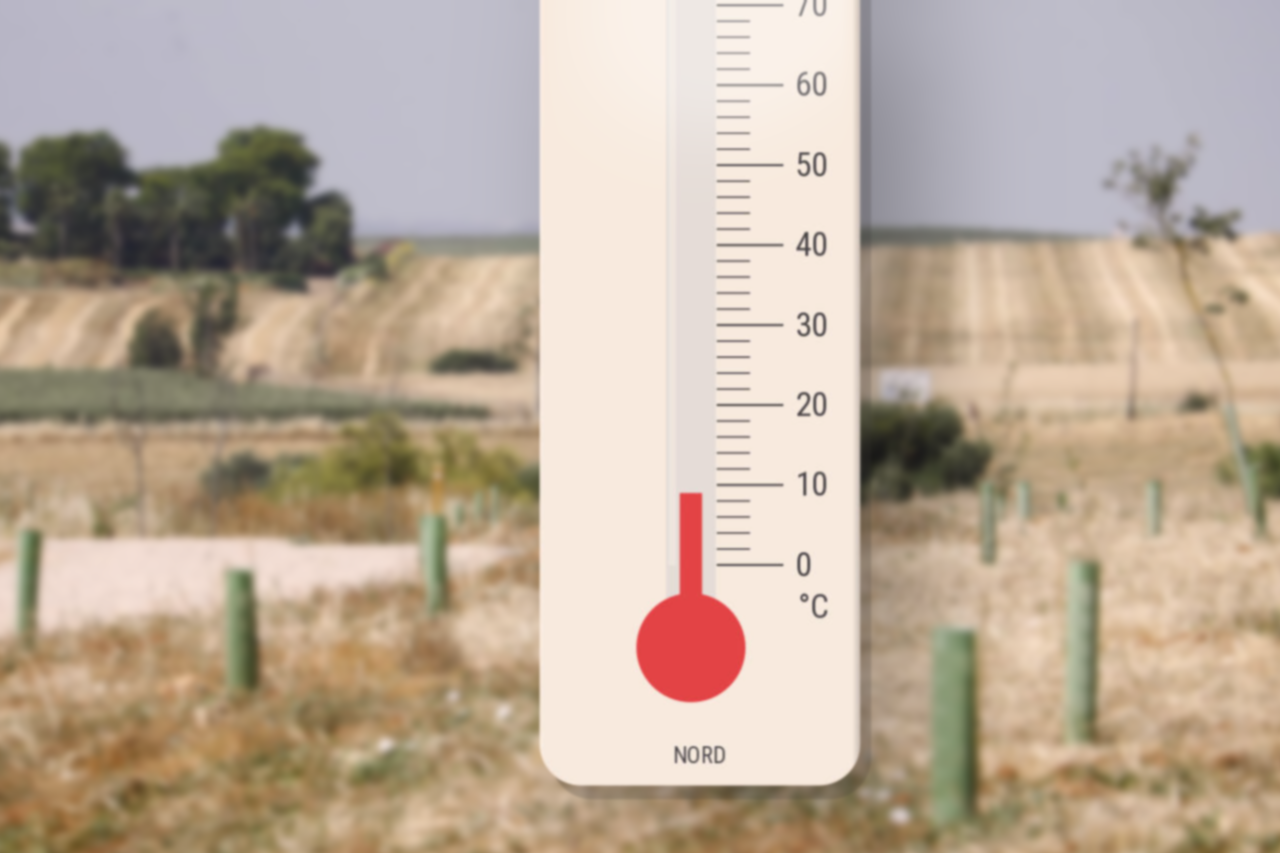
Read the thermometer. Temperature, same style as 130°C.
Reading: 9°C
